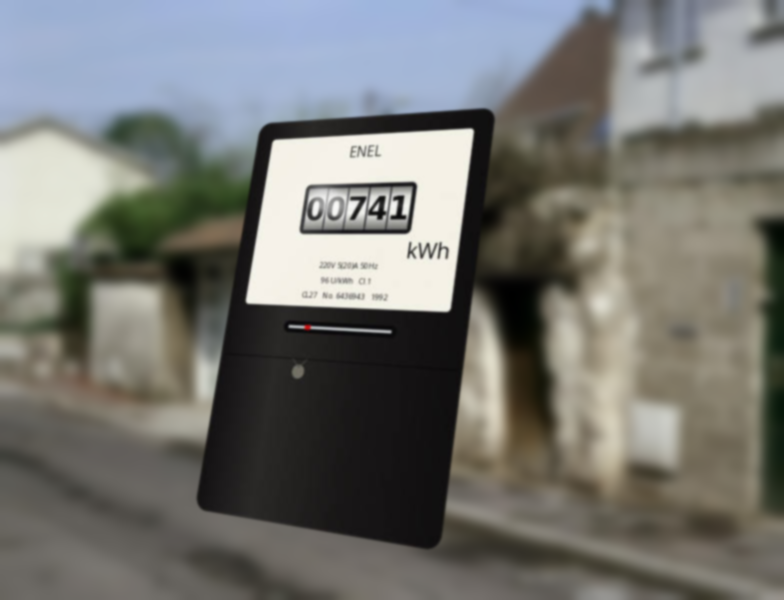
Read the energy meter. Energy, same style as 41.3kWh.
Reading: 741kWh
